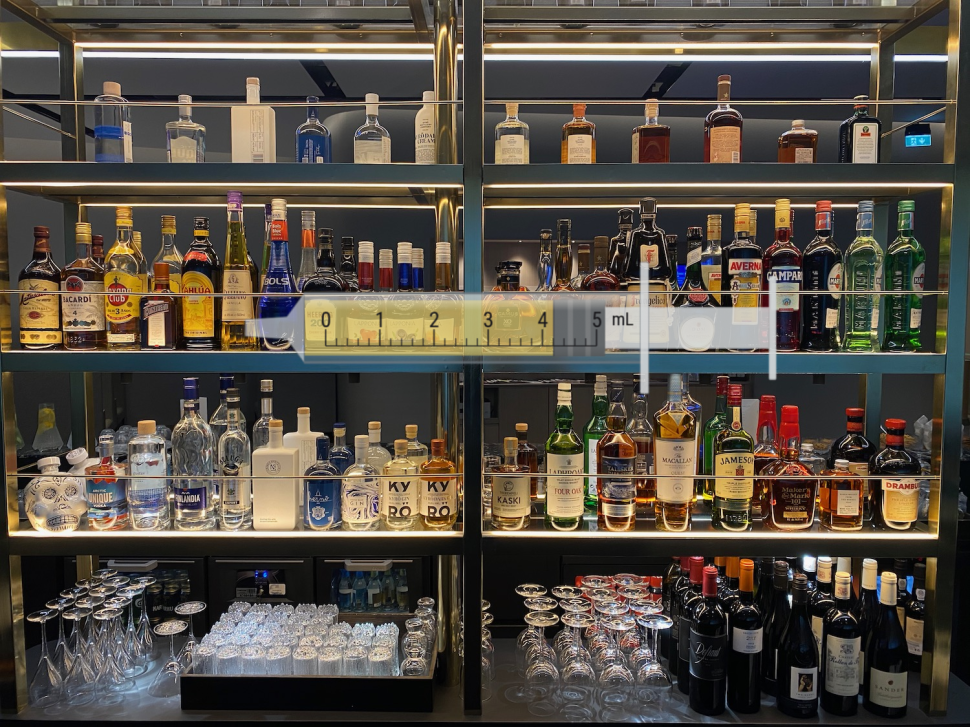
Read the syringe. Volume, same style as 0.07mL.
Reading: 4.2mL
